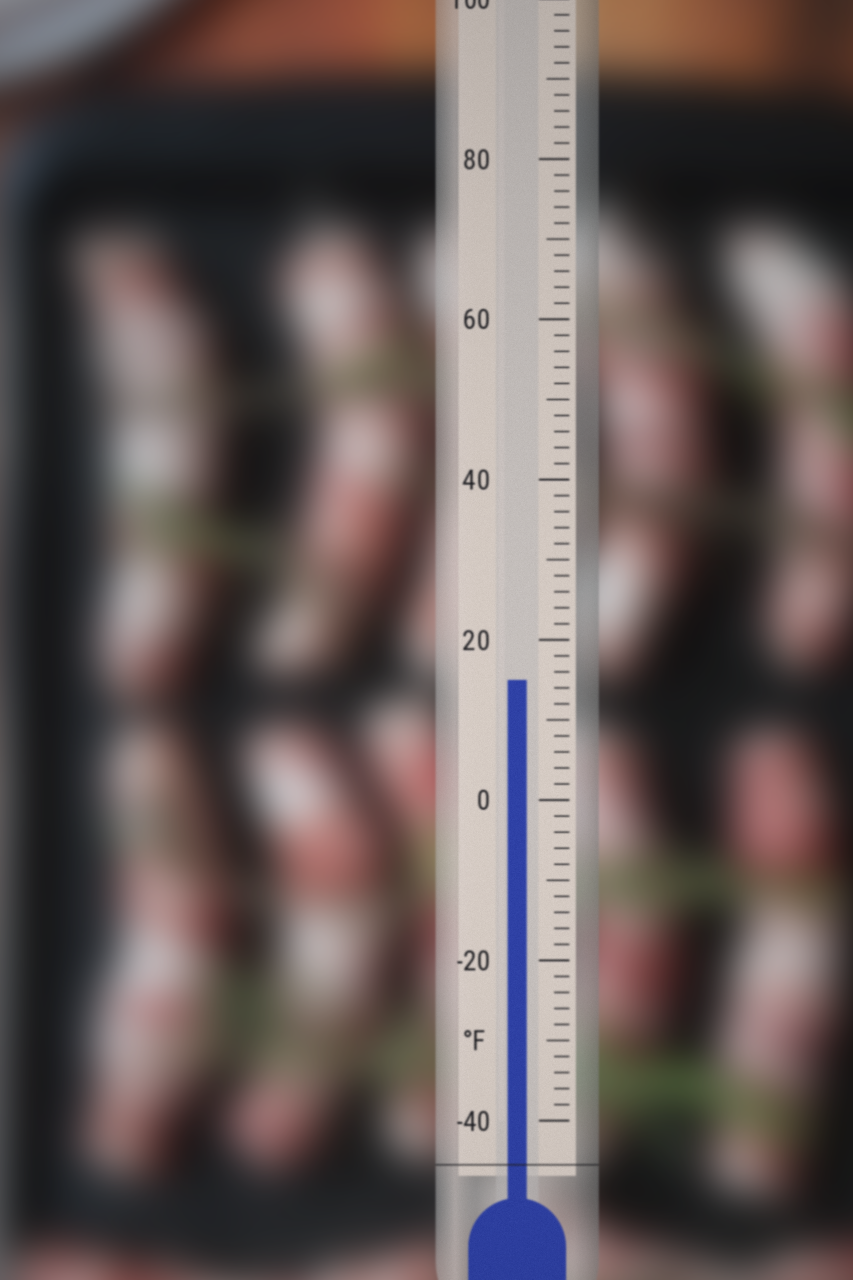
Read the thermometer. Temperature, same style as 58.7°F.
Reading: 15°F
